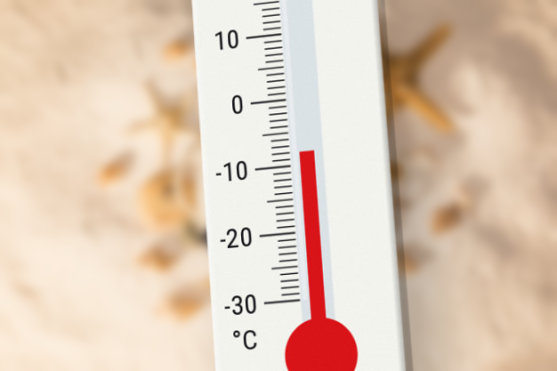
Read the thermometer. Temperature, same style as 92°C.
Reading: -8°C
